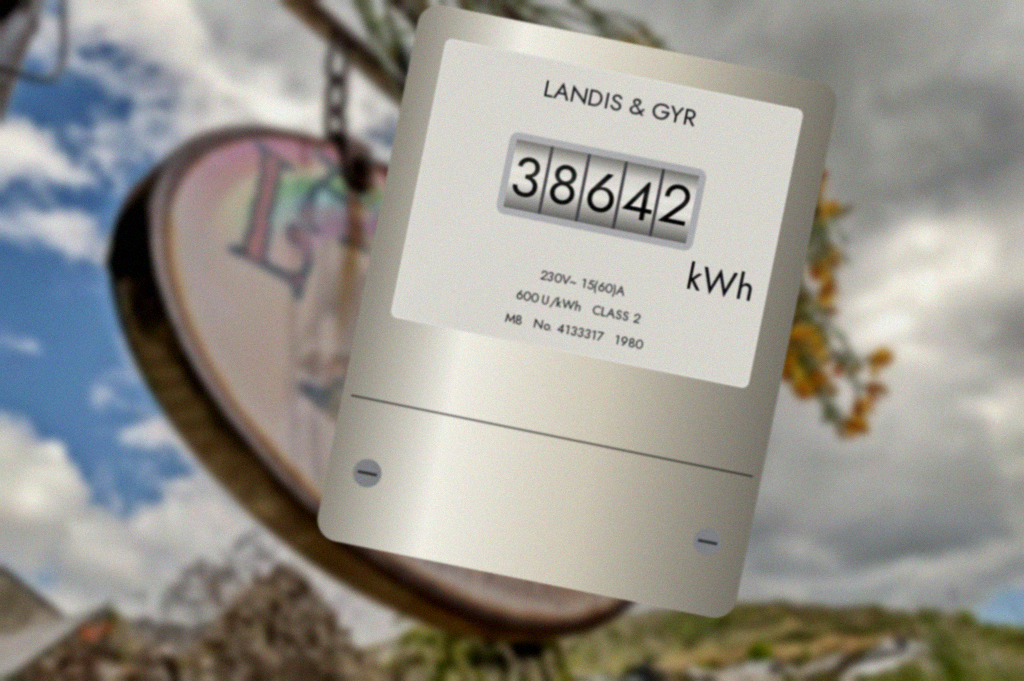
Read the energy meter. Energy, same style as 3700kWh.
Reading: 38642kWh
